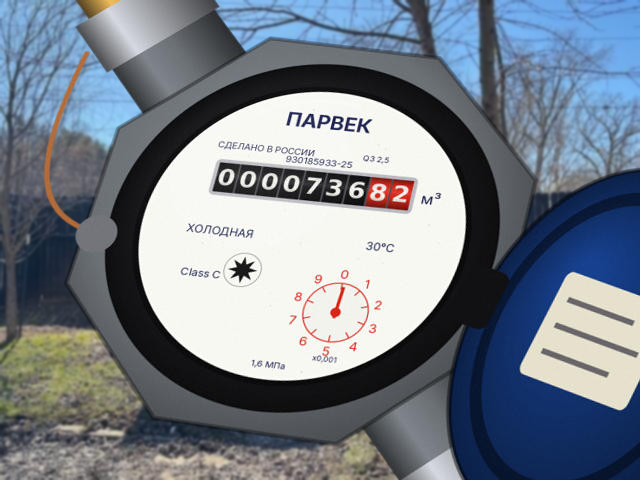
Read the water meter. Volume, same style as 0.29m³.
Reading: 736.820m³
